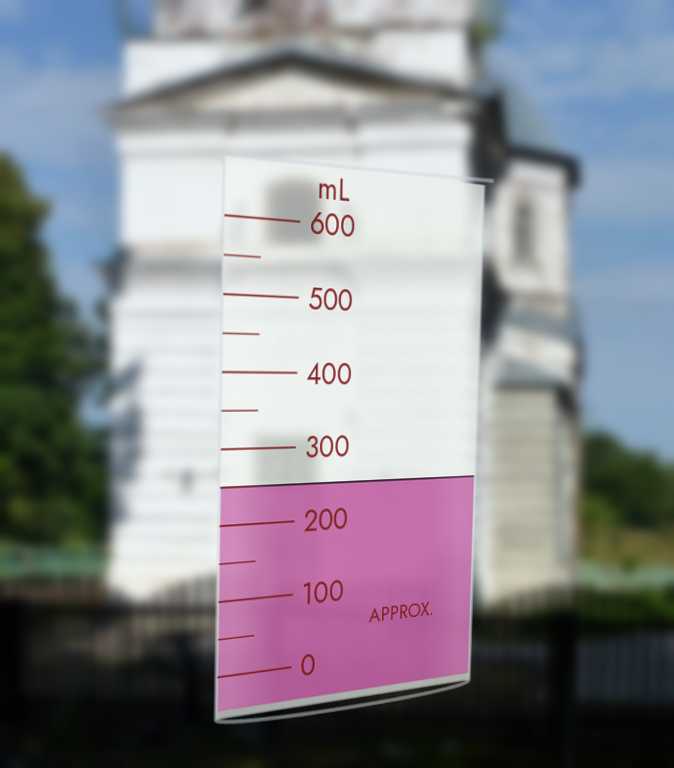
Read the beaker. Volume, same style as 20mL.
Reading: 250mL
